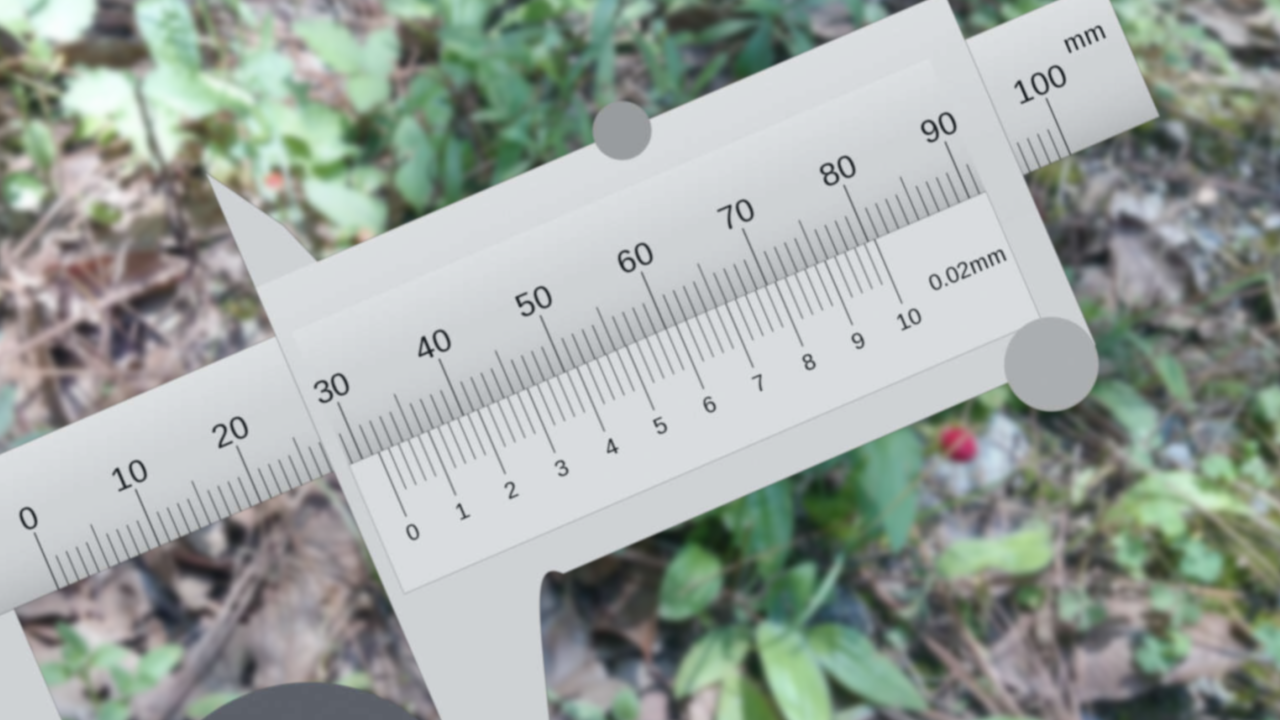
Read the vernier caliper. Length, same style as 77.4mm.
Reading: 31.6mm
